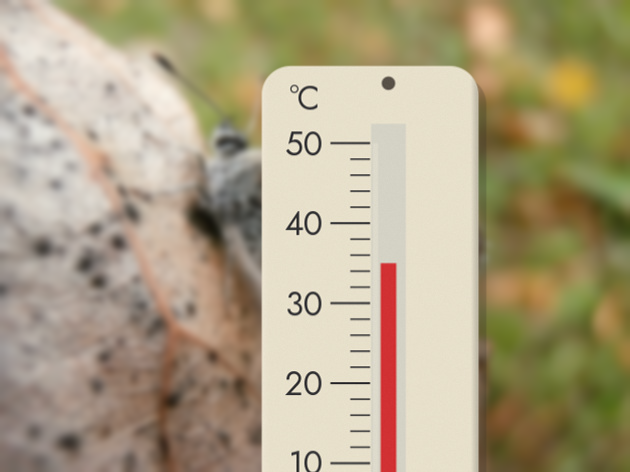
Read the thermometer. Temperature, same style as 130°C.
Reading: 35°C
